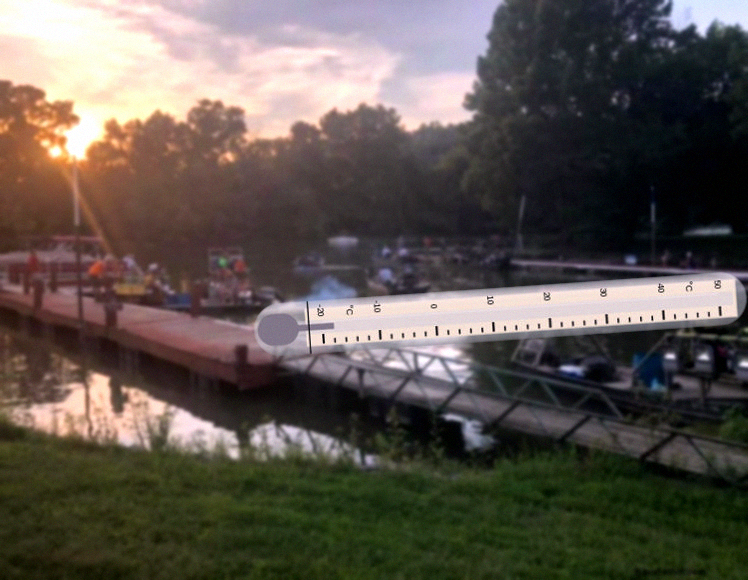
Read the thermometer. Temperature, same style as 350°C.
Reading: -18°C
